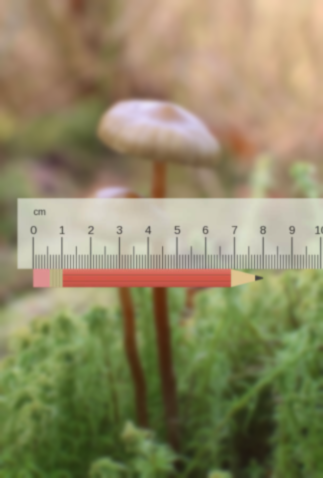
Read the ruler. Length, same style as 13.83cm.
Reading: 8cm
